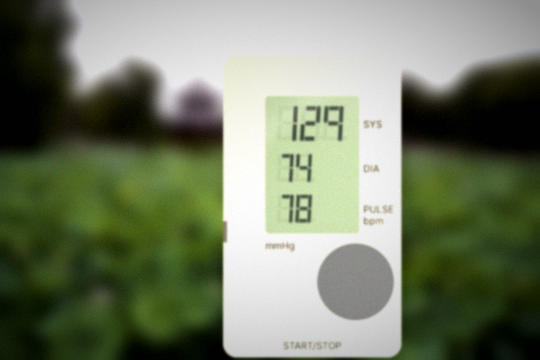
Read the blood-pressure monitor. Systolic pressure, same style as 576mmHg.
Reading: 129mmHg
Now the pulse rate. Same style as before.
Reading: 78bpm
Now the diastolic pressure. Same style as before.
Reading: 74mmHg
